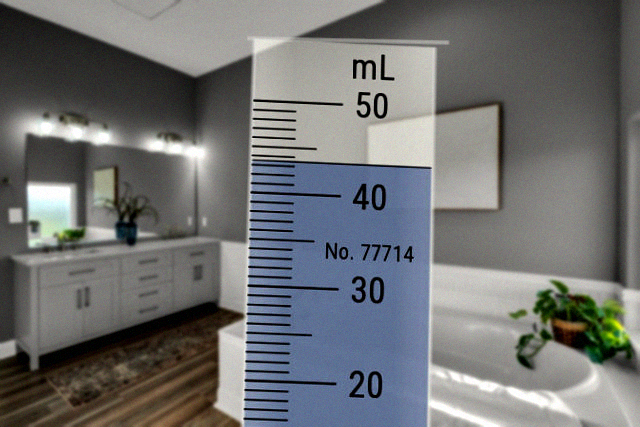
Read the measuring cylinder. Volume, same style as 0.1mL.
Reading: 43.5mL
